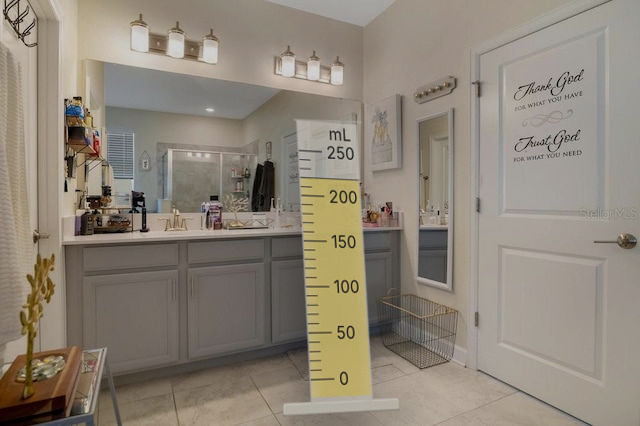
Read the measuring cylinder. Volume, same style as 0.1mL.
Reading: 220mL
